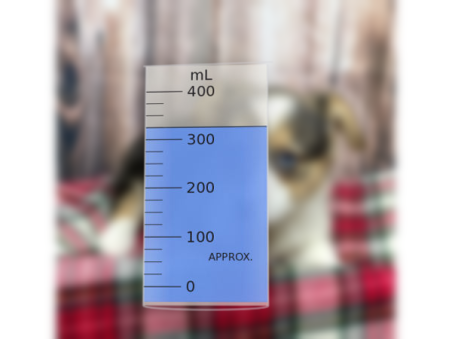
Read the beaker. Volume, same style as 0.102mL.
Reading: 325mL
